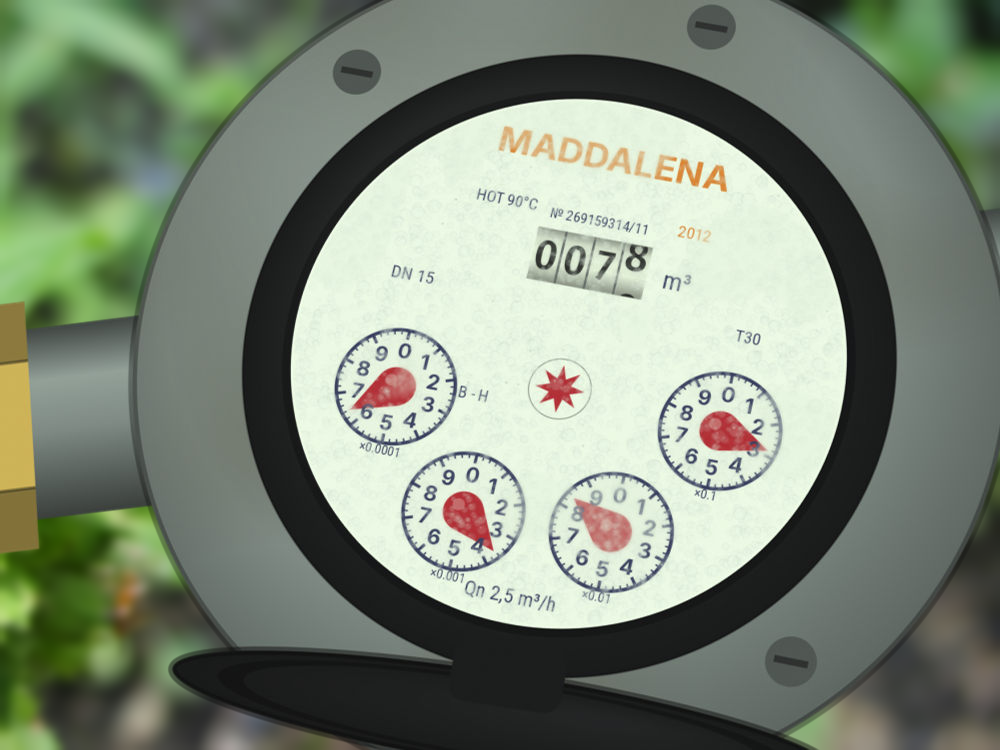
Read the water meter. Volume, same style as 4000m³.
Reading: 78.2836m³
